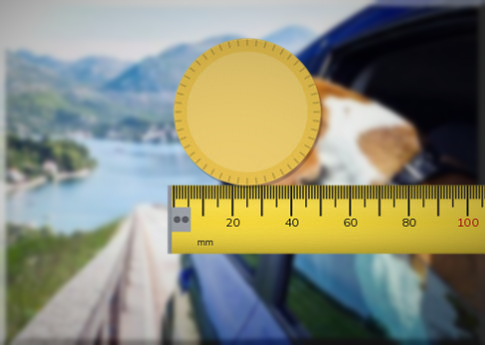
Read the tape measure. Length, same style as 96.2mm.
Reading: 50mm
